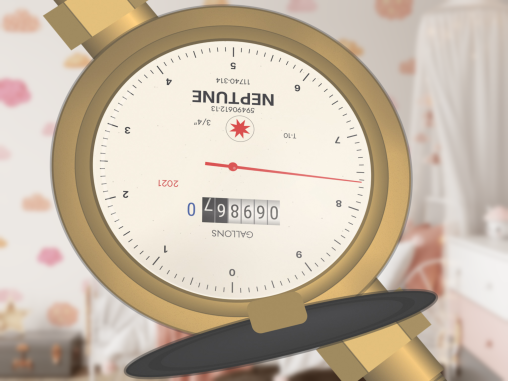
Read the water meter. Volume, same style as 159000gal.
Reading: 698667.6gal
